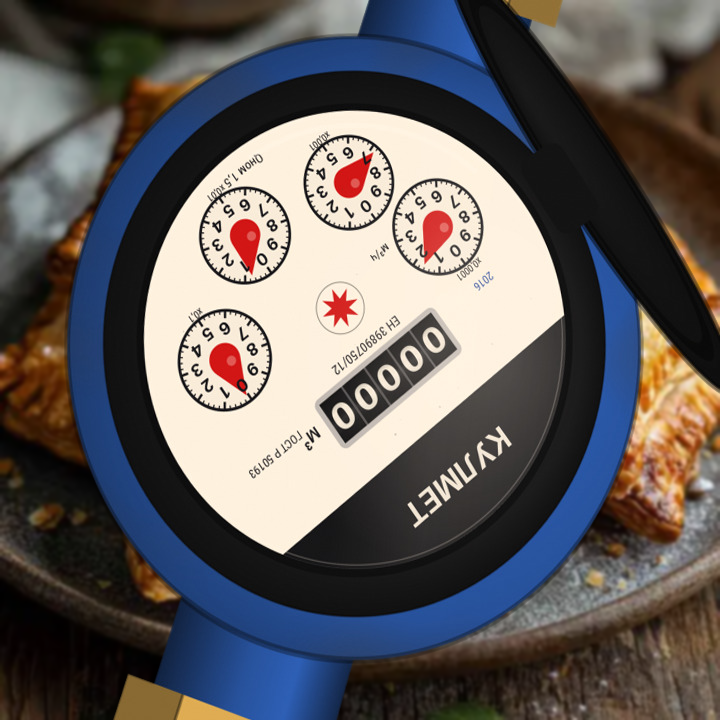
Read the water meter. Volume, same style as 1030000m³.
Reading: 0.0071m³
